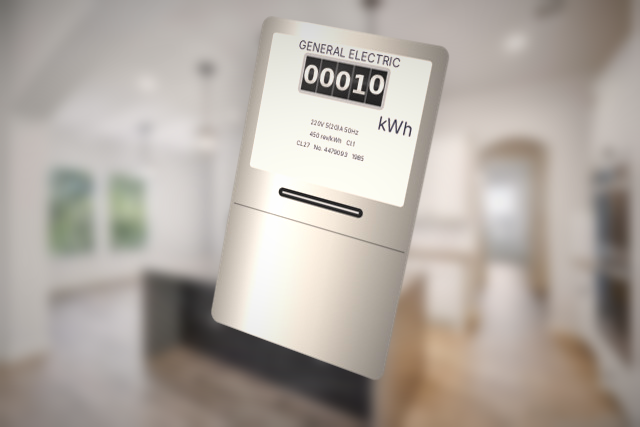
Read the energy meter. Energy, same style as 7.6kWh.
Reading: 10kWh
